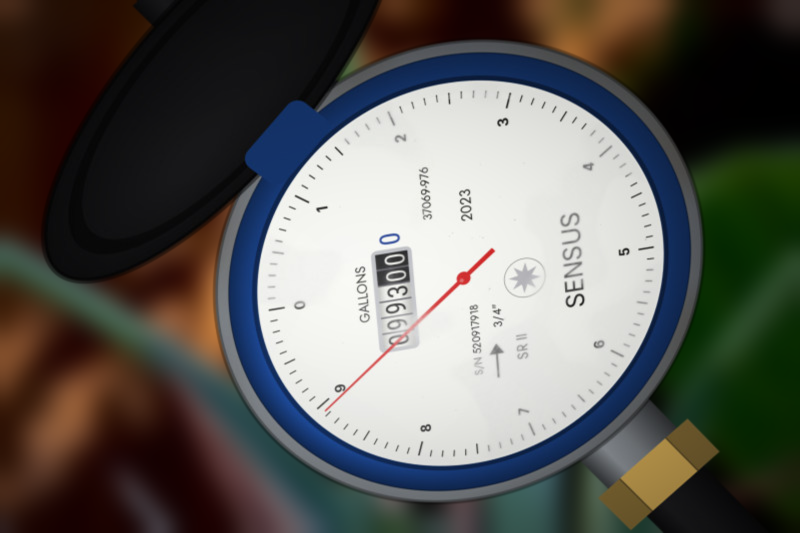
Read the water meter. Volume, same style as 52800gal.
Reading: 992998.9gal
